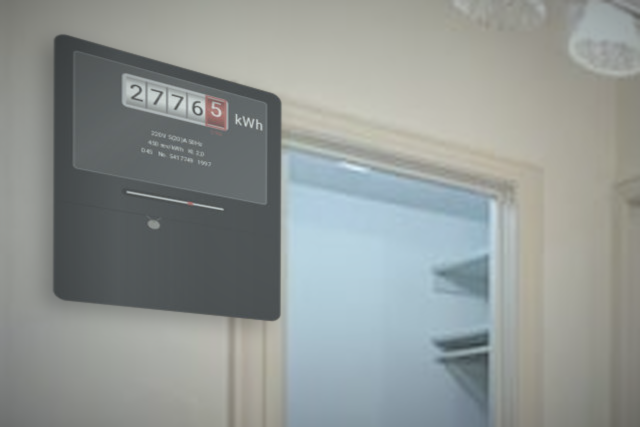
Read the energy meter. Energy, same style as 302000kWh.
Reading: 2776.5kWh
